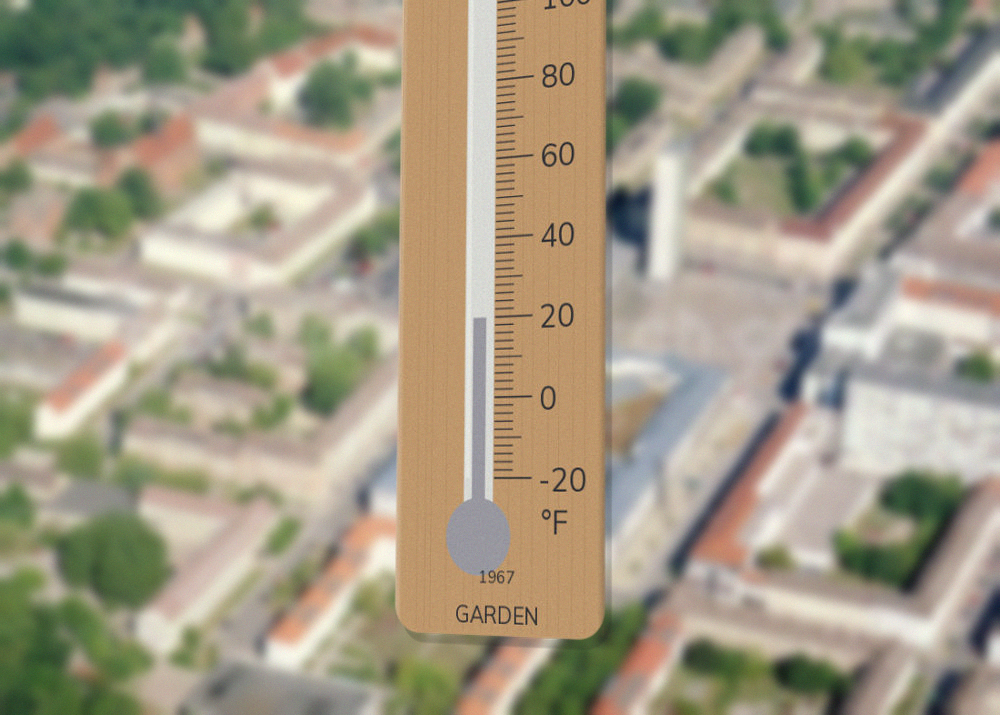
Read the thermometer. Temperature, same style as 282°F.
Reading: 20°F
